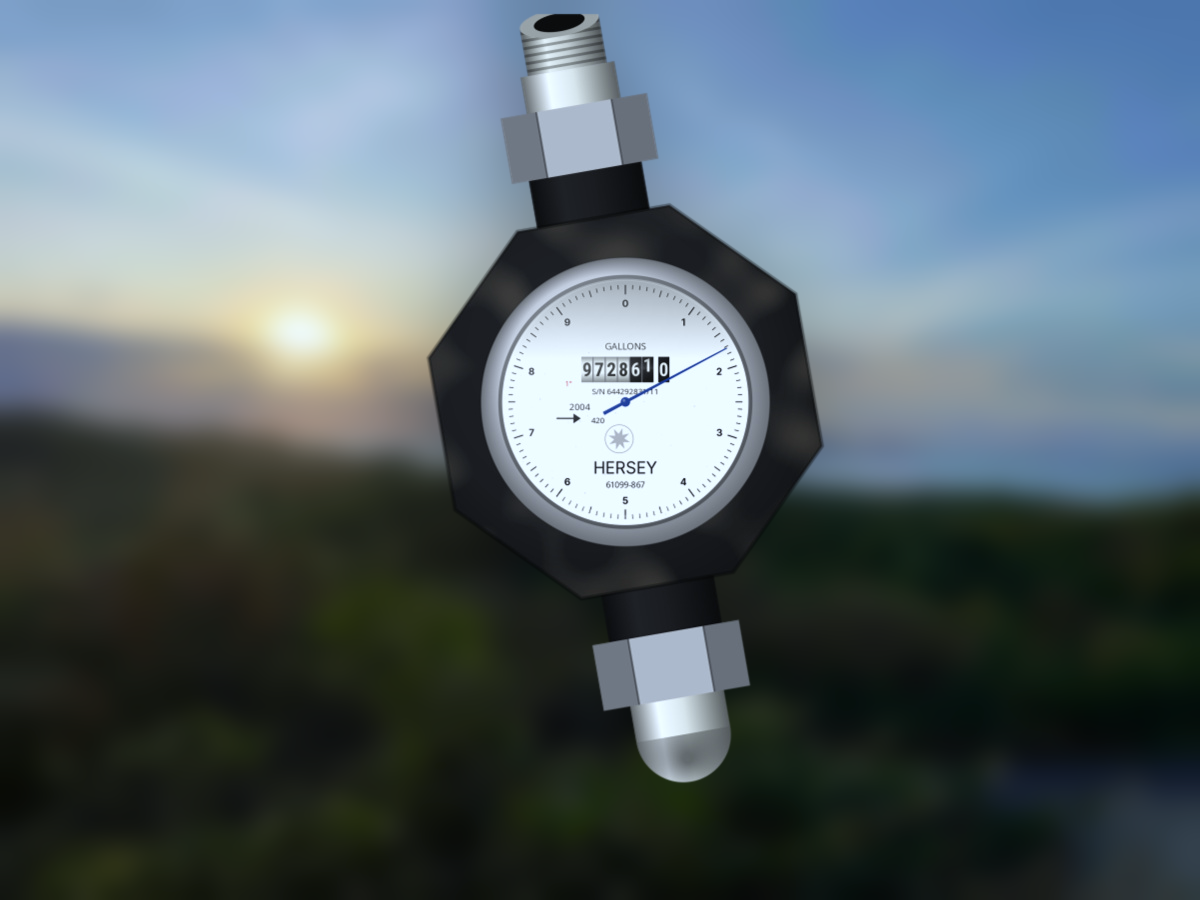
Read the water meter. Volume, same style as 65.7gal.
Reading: 9728611.7gal
